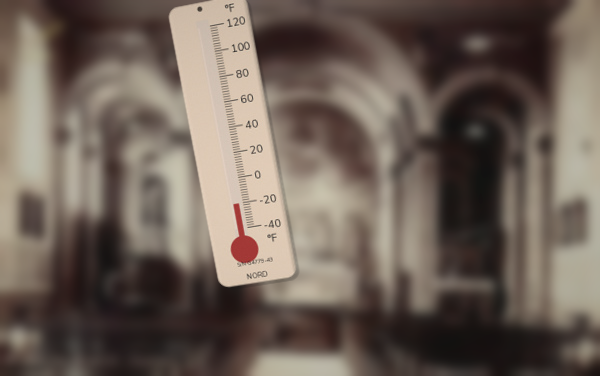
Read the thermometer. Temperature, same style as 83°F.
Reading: -20°F
